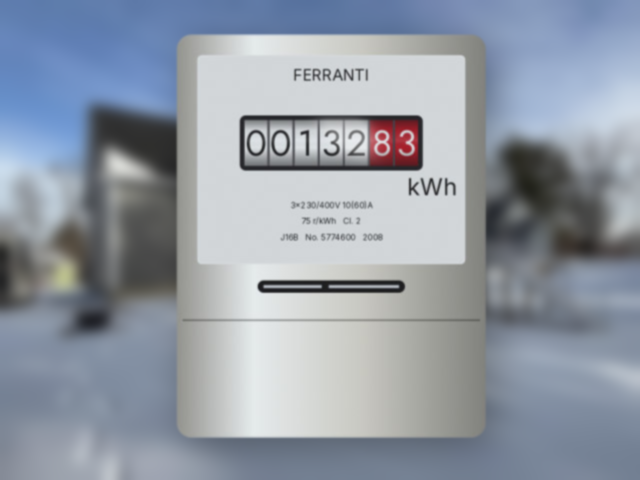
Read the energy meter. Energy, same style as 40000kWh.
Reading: 132.83kWh
